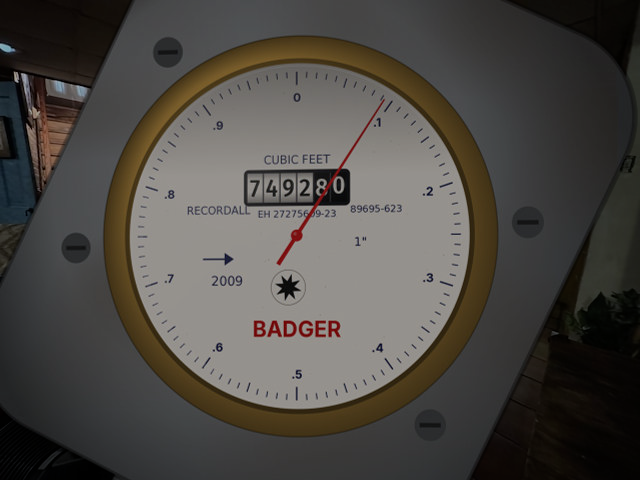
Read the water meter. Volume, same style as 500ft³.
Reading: 749280.09ft³
